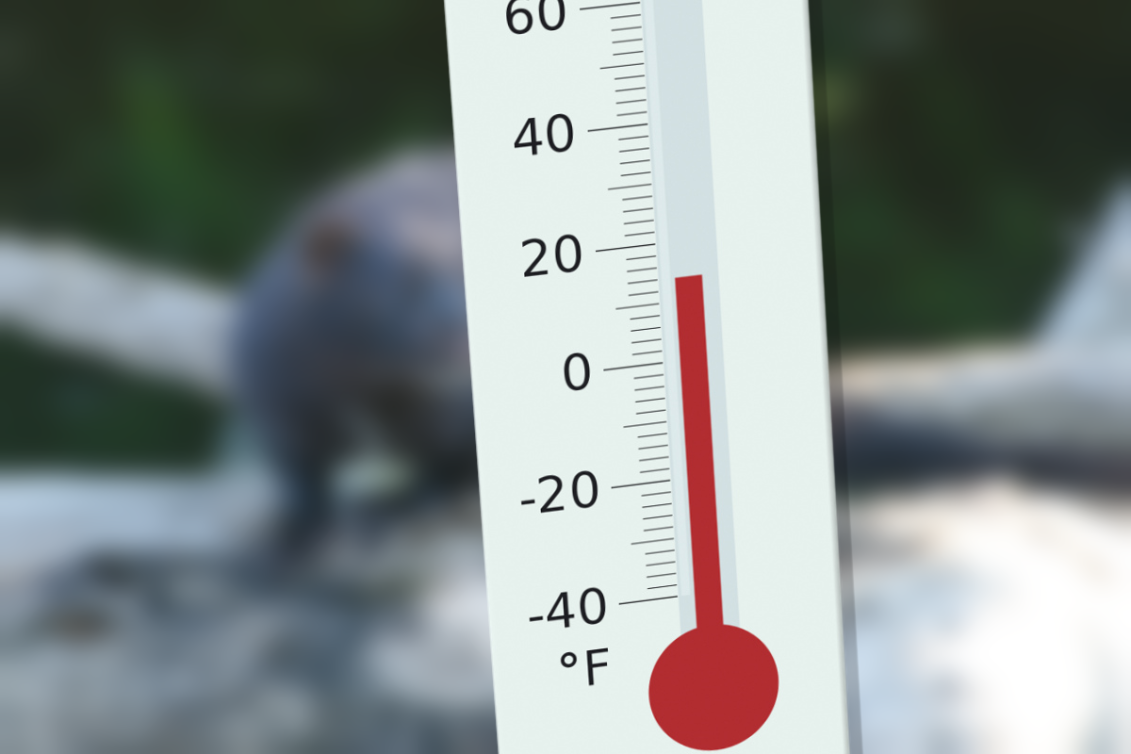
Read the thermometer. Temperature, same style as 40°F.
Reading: 14°F
